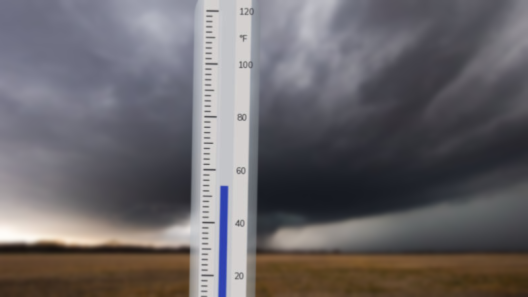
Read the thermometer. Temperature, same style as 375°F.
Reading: 54°F
